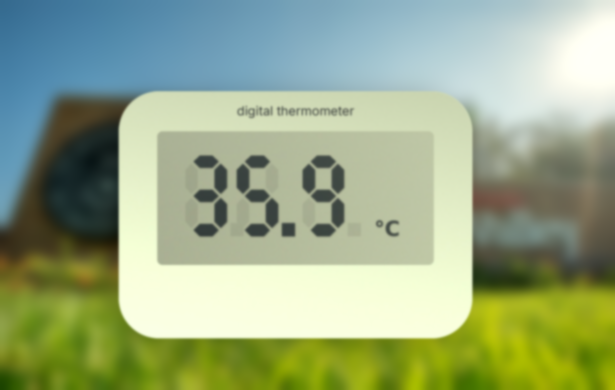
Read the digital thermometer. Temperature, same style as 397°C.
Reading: 35.9°C
